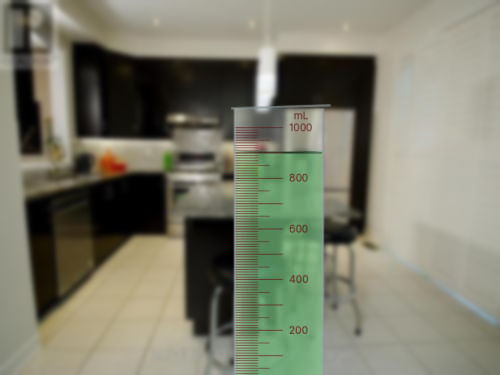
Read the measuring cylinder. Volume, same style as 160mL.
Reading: 900mL
